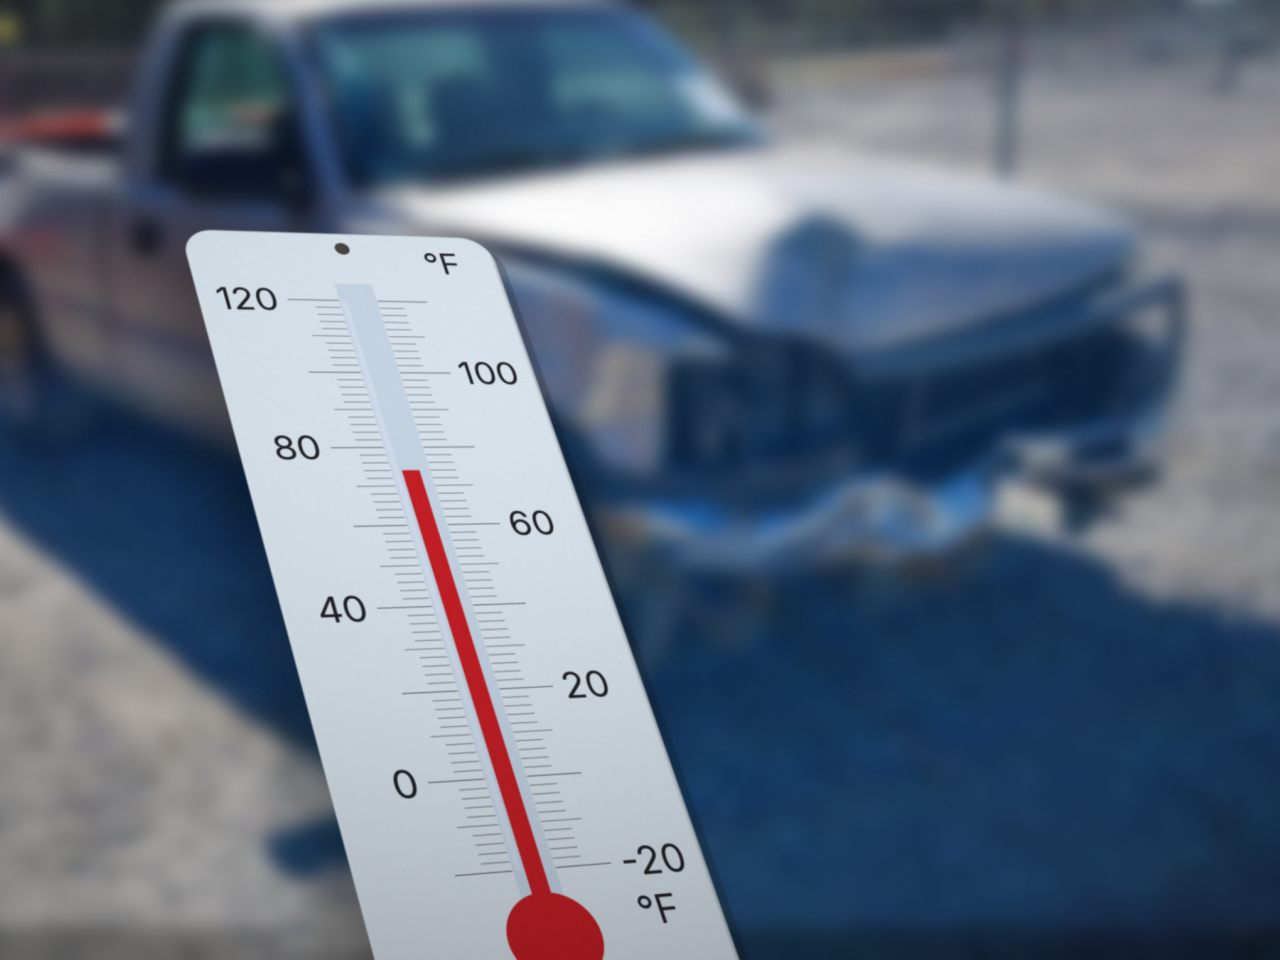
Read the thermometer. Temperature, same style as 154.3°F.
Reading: 74°F
